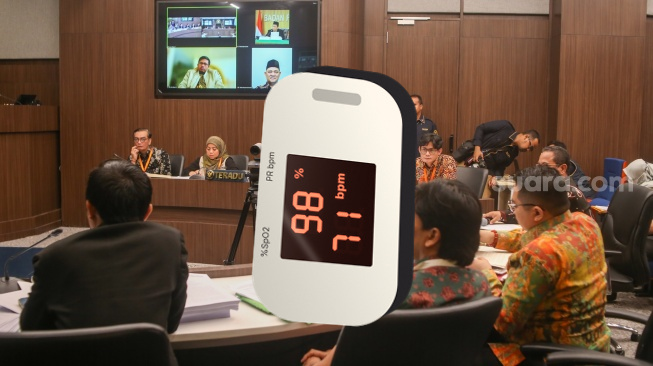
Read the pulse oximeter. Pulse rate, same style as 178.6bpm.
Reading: 71bpm
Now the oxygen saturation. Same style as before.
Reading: 98%
